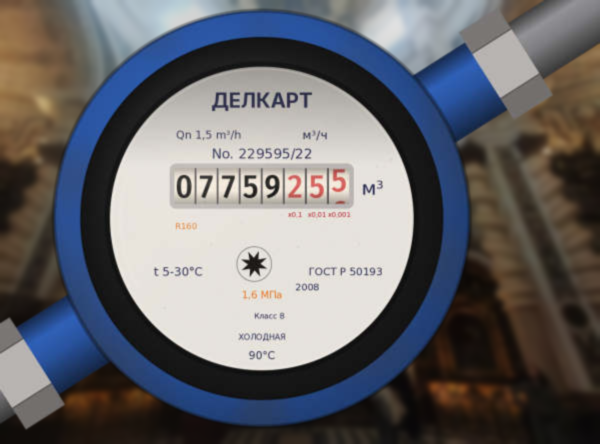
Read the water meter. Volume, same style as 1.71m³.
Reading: 7759.255m³
